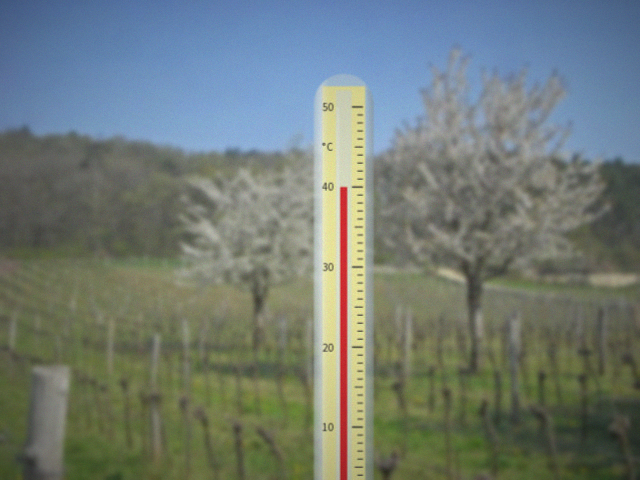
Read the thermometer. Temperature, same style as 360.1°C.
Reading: 40°C
